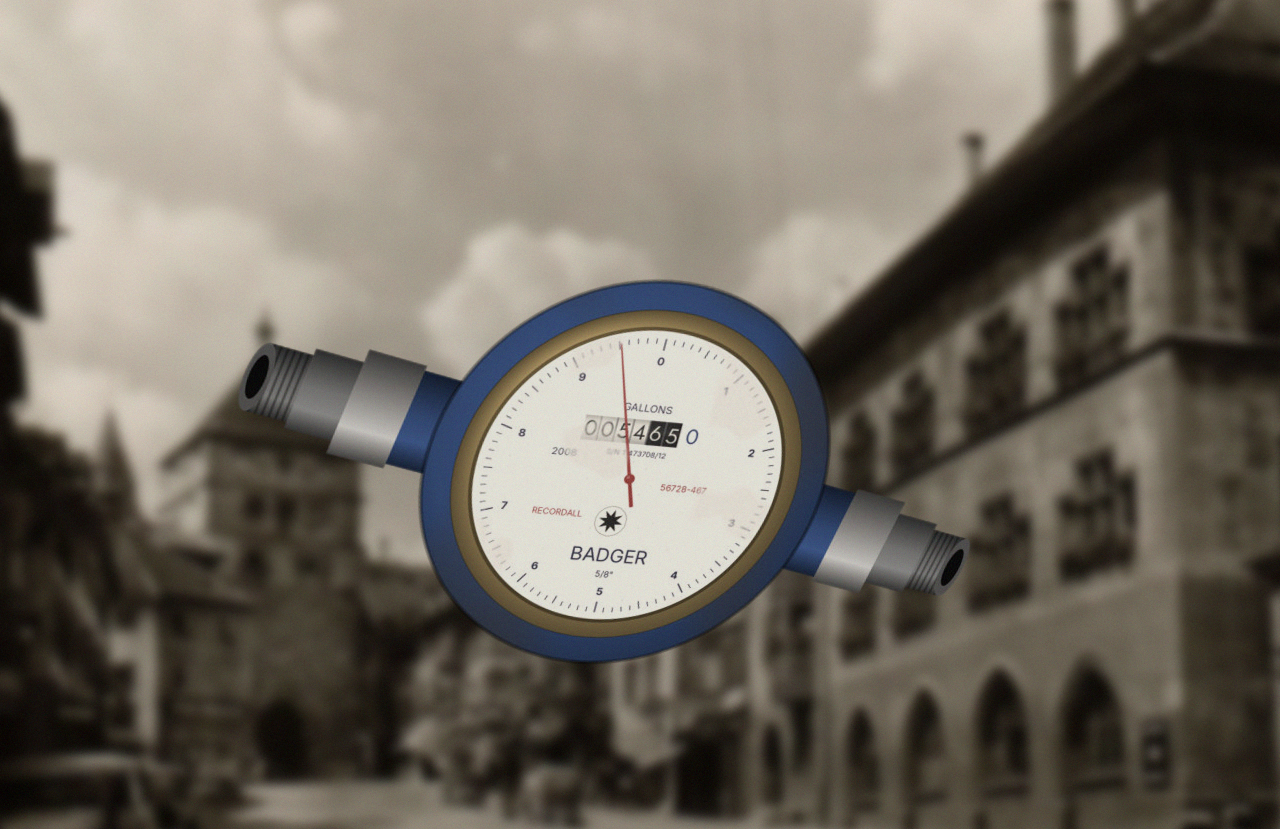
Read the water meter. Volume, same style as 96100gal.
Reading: 54649.5gal
